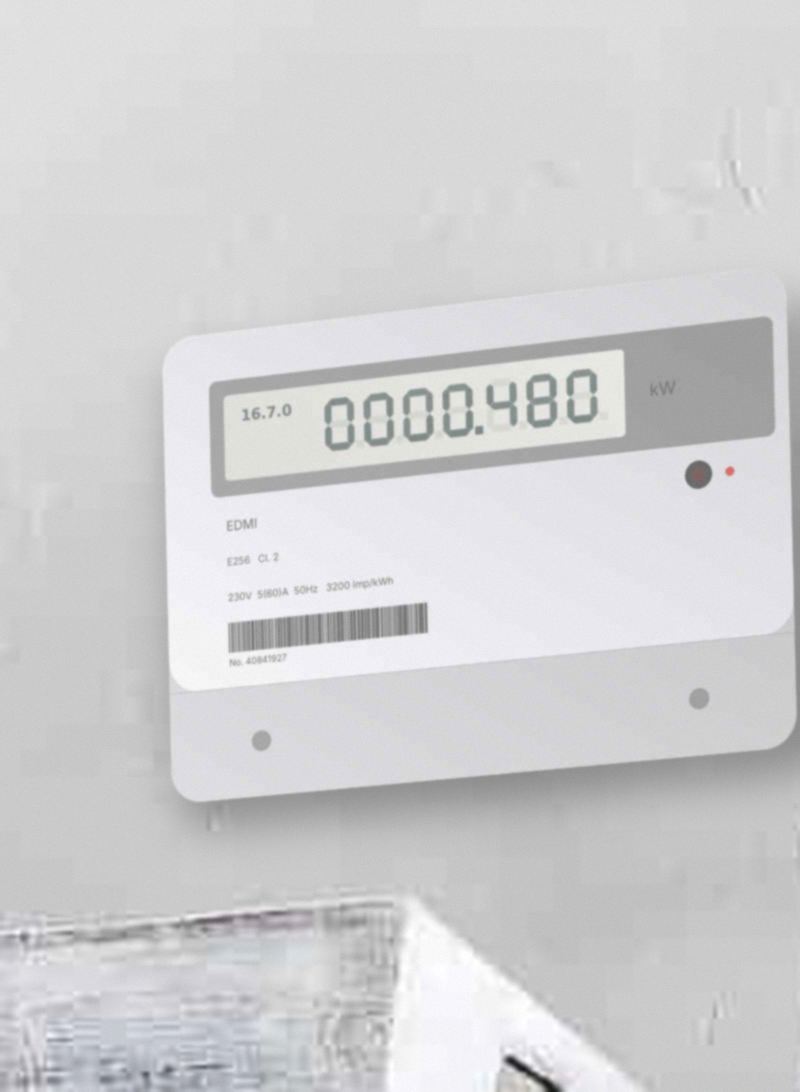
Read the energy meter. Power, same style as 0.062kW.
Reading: 0.480kW
